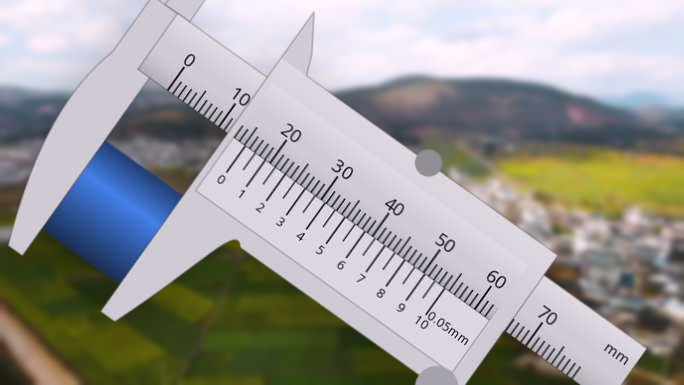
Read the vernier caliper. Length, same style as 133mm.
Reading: 15.2mm
